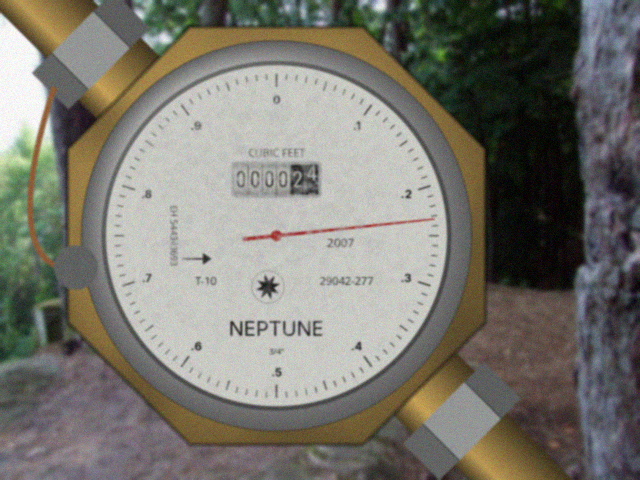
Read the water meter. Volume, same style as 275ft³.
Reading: 24.23ft³
